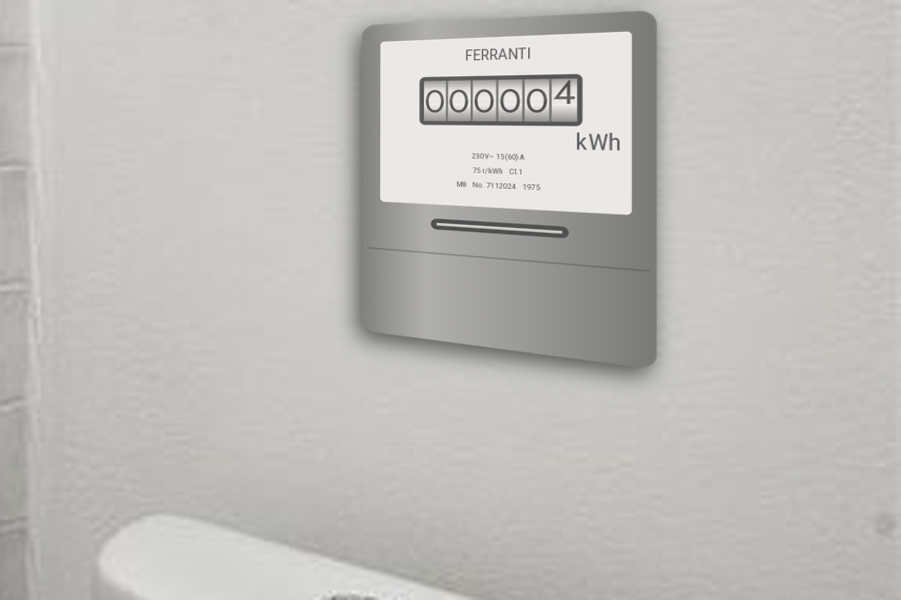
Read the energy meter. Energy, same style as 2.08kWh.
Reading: 4kWh
